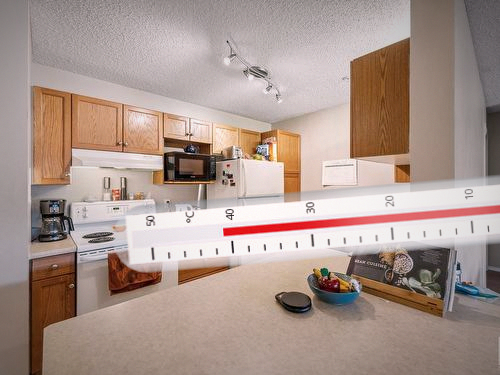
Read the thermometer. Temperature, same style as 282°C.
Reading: 41°C
